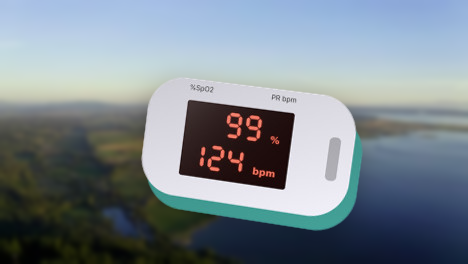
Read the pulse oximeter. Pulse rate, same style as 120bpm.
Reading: 124bpm
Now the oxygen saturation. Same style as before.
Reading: 99%
